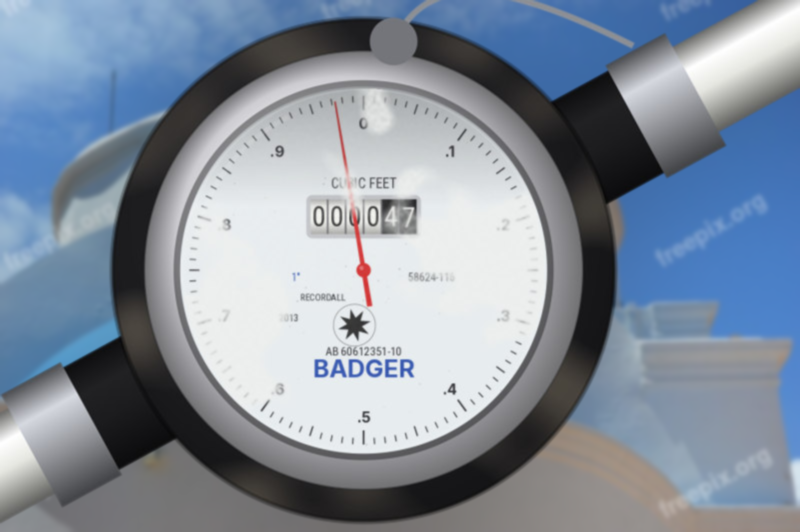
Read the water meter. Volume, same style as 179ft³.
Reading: 46.97ft³
